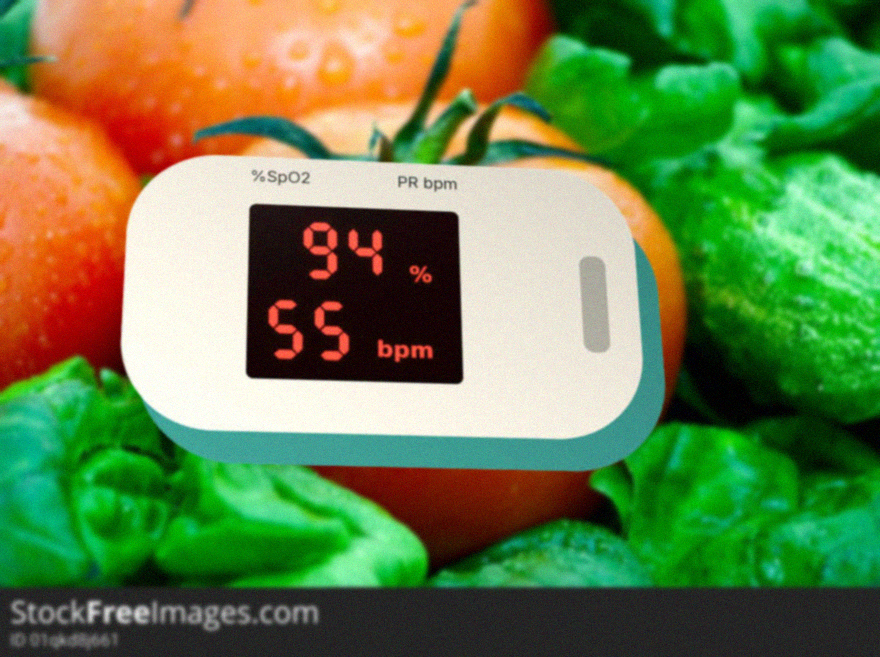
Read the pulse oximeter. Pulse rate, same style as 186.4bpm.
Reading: 55bpm
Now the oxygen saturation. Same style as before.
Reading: 94%
